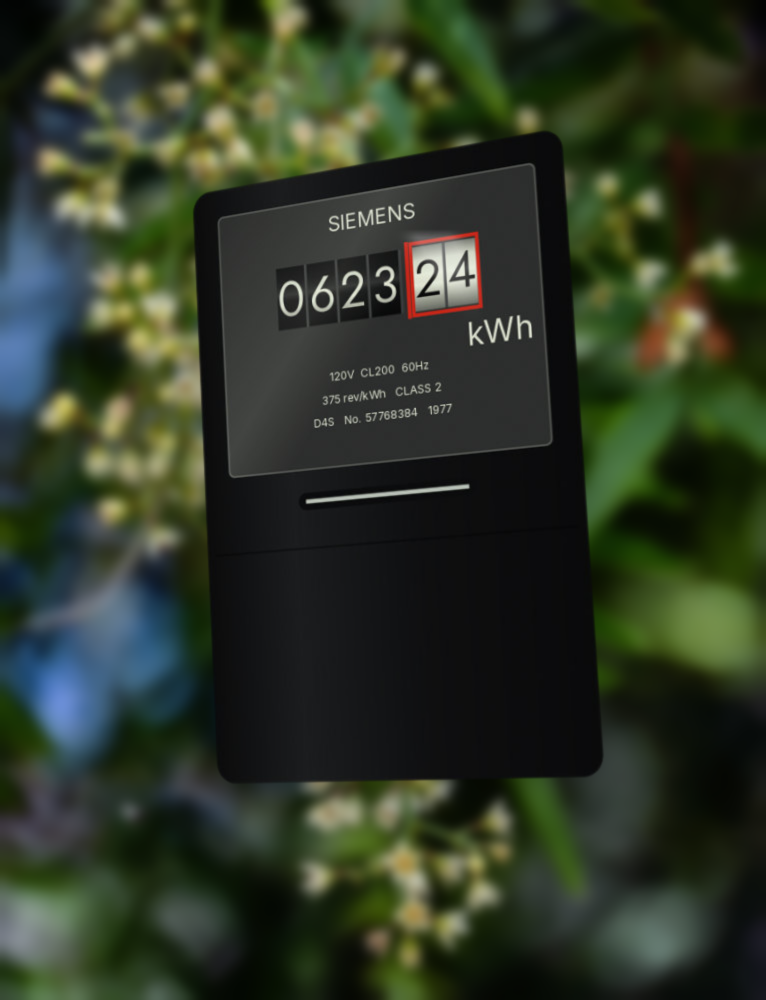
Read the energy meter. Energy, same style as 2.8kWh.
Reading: 623.24kWh
